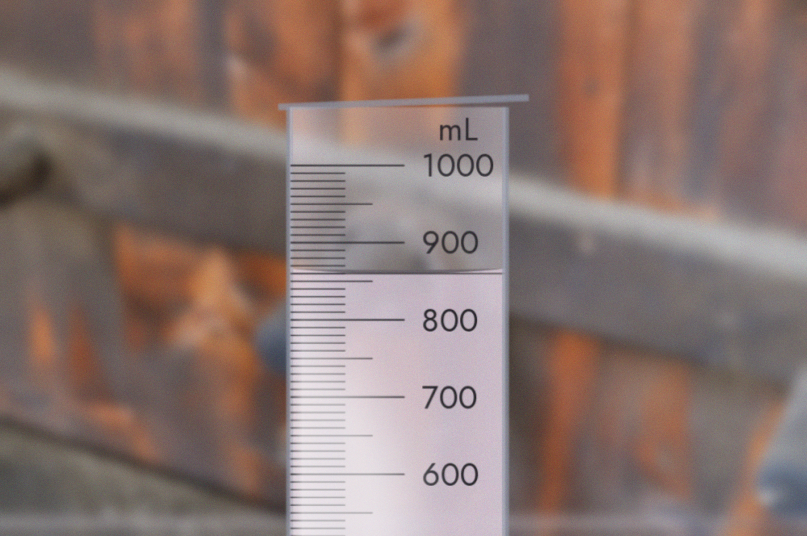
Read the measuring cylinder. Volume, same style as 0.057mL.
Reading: 860mL
